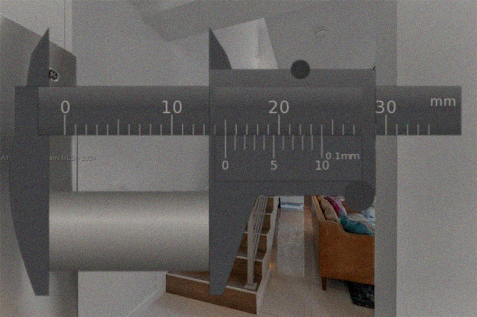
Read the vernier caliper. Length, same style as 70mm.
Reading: 15.0mm
